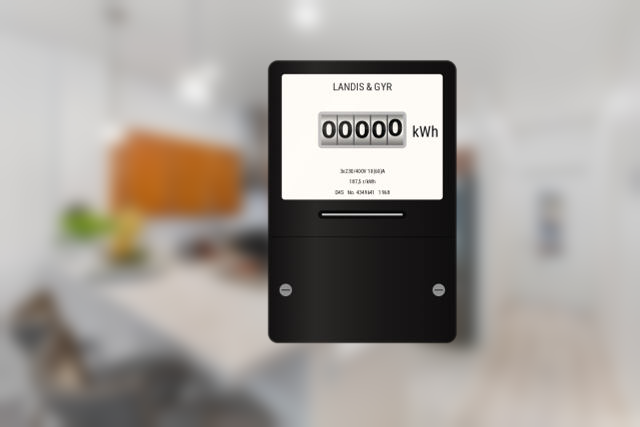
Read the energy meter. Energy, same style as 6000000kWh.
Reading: 0kWh
